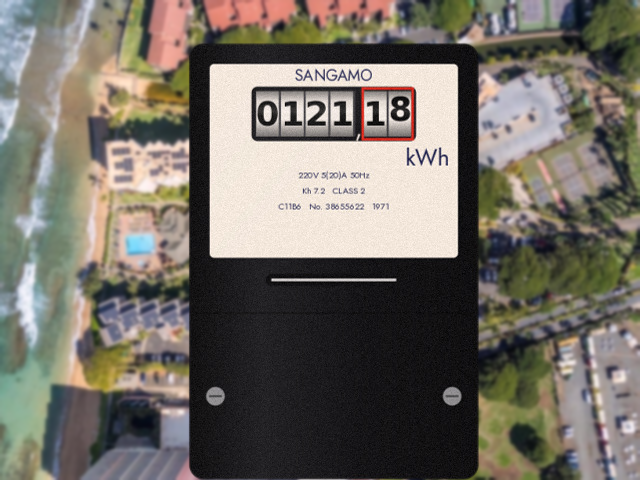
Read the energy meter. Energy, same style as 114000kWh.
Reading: 121.18kWh
